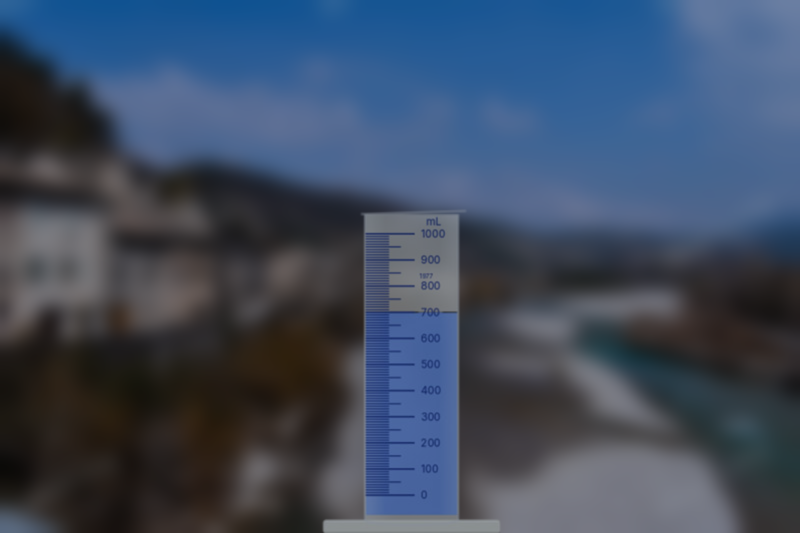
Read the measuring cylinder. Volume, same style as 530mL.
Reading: 700mL
